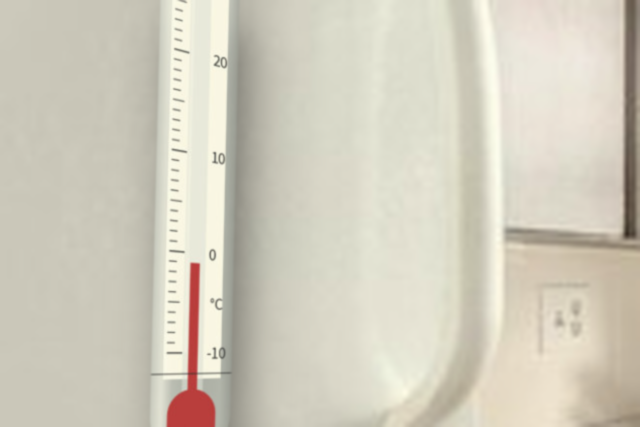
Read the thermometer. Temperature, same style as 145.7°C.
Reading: -1°C
